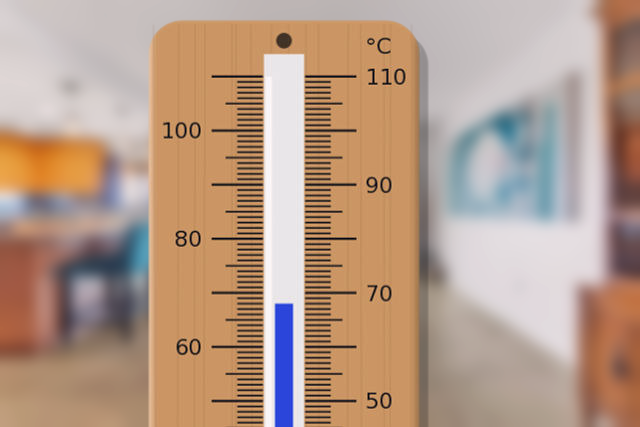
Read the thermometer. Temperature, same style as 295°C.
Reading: 68°C
